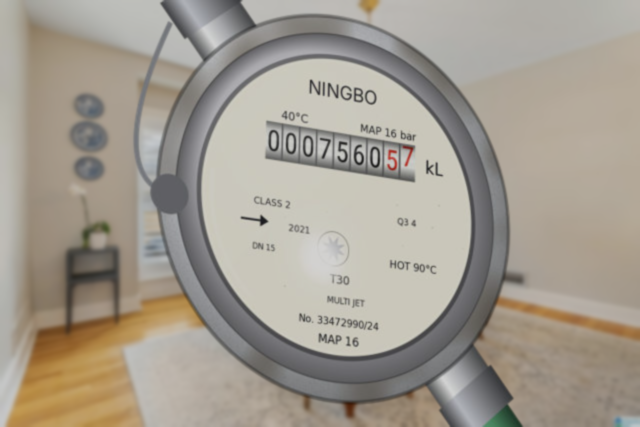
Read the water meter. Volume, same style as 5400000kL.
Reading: 7560.57kL
